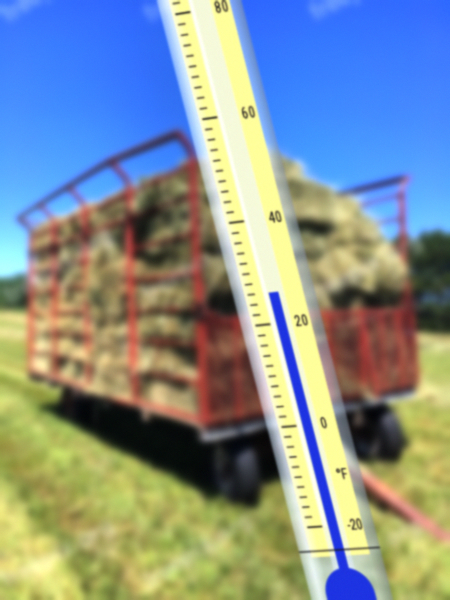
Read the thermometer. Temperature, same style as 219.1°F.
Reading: 26°F
